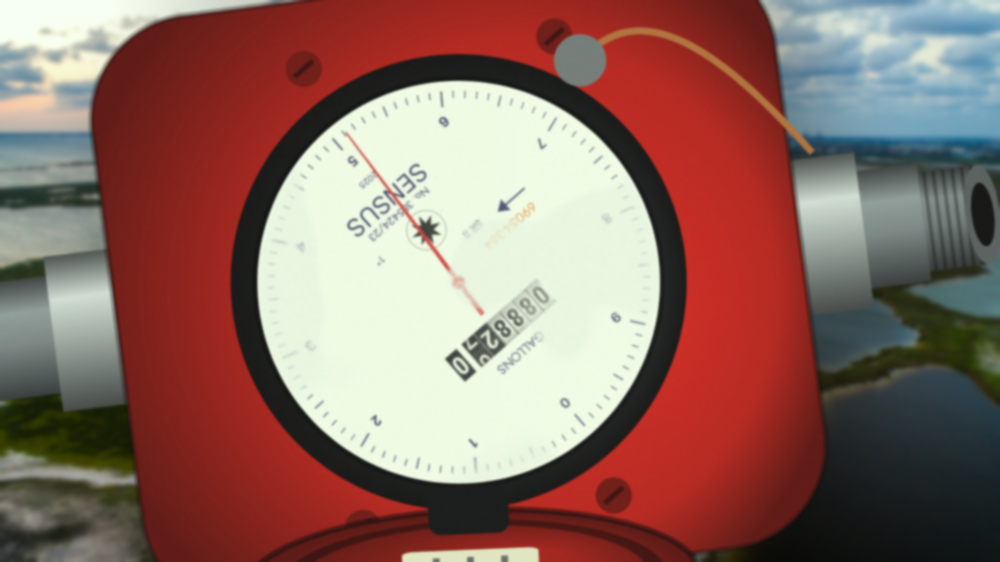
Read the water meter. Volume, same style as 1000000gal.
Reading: 888265.1gal
